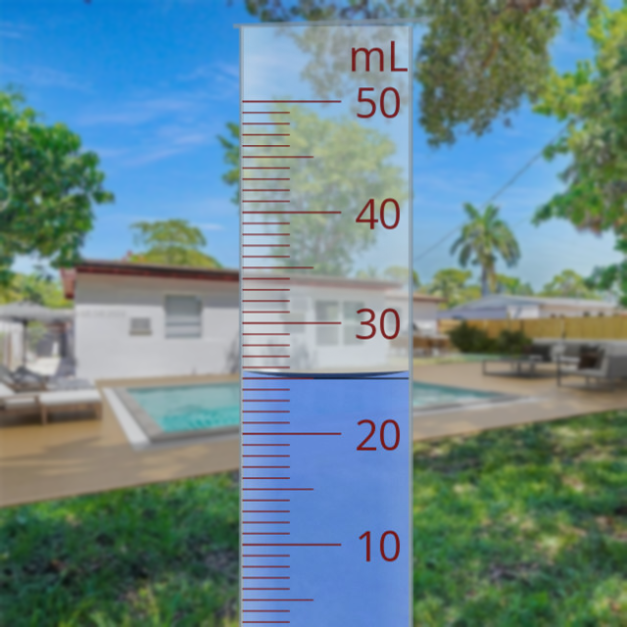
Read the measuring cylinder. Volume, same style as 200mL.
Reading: 25mL
